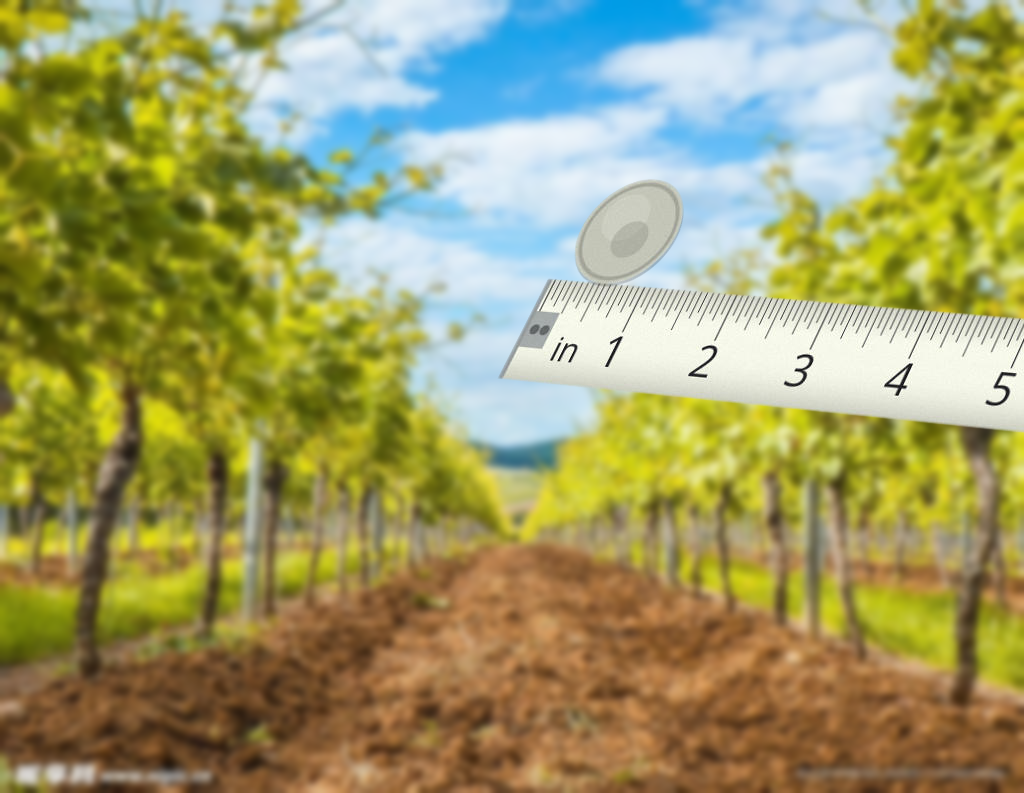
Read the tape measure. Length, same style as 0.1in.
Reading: 1.0625in
